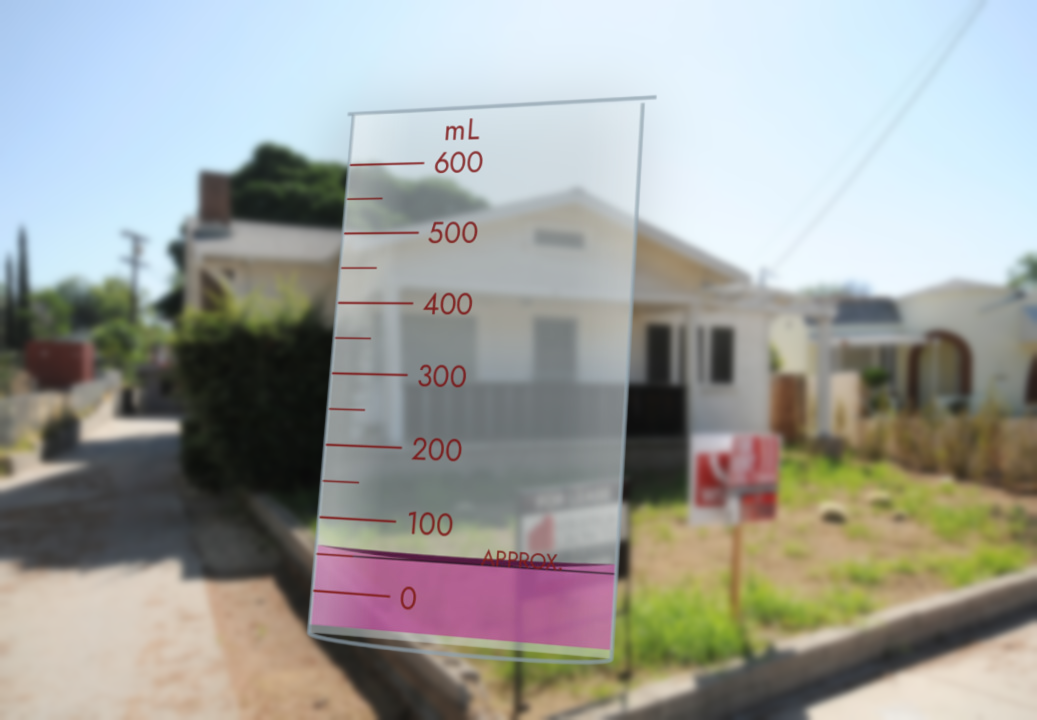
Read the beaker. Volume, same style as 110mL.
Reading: 50mL
